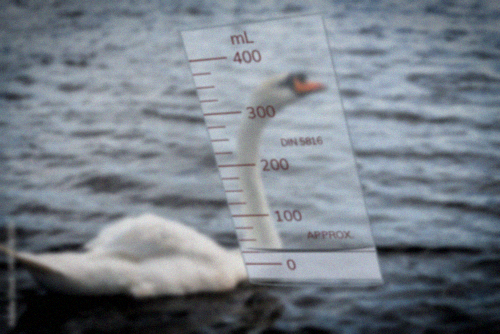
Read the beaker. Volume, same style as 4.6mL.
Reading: 25mL
